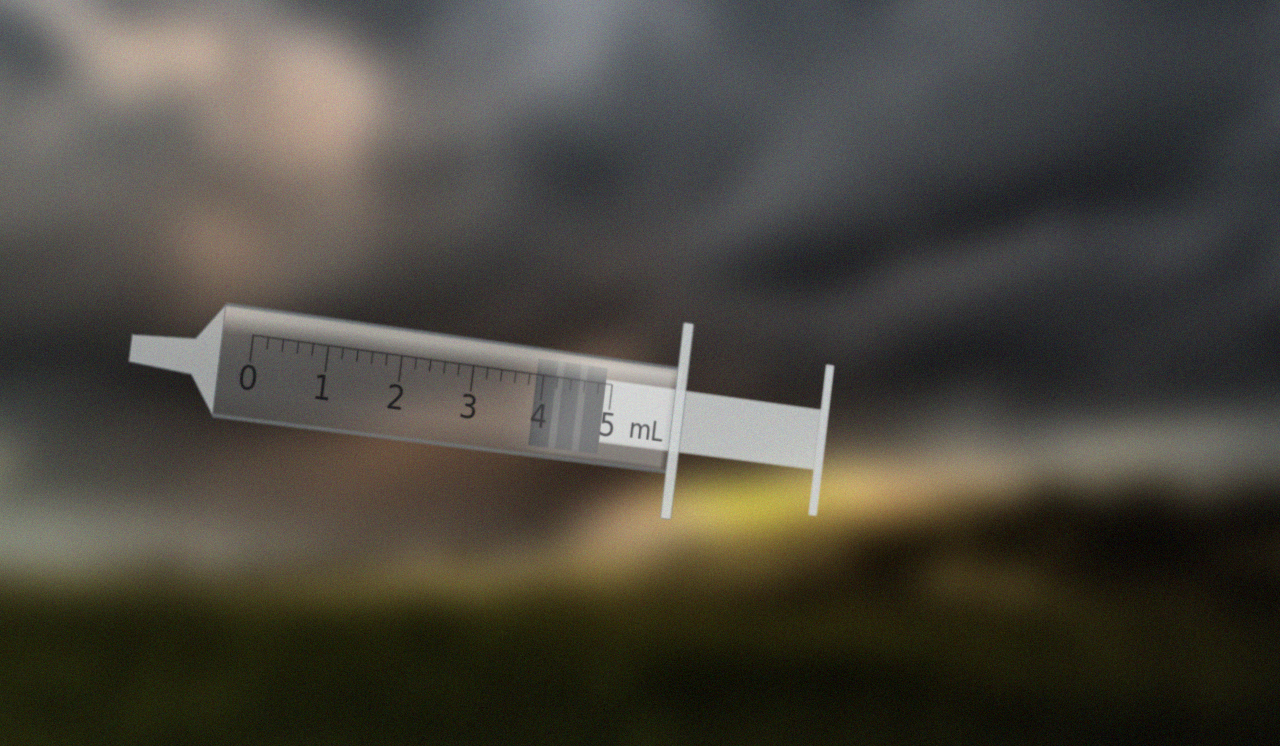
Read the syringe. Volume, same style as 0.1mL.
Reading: 3.9mL
